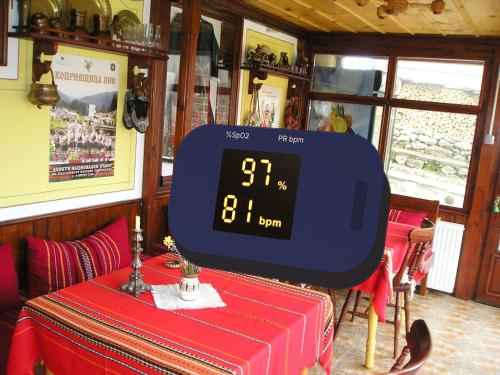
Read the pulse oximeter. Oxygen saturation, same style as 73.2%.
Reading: 97%
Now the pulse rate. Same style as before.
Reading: 81bpm
